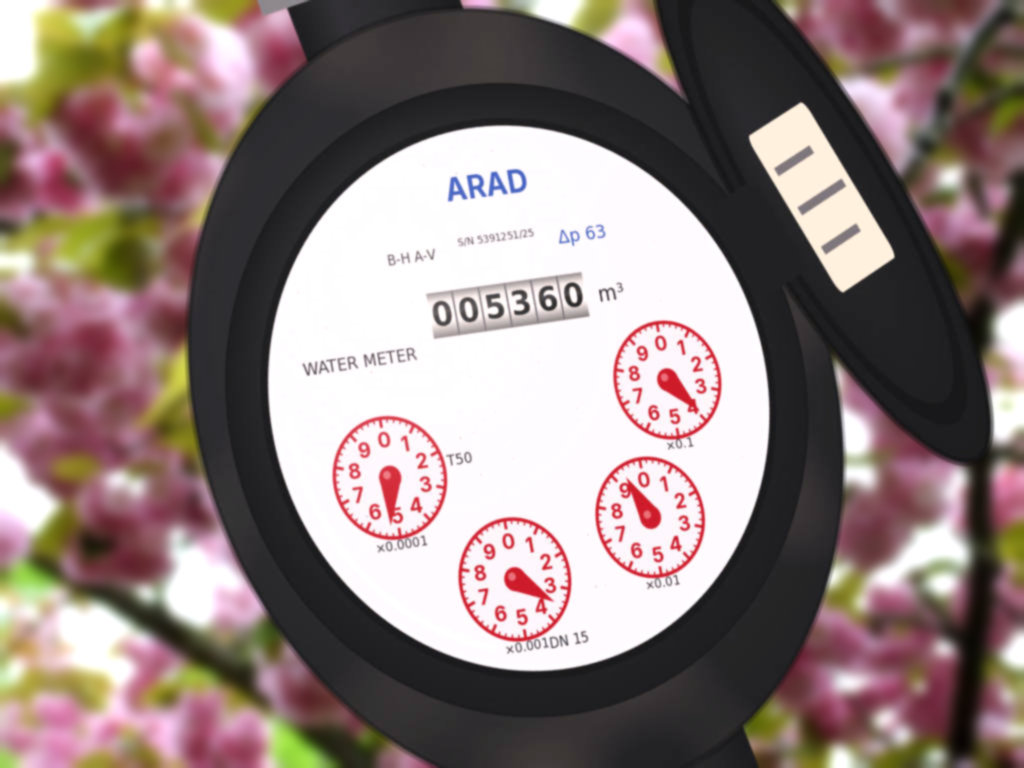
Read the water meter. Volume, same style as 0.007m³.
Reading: 5360.3935m³
